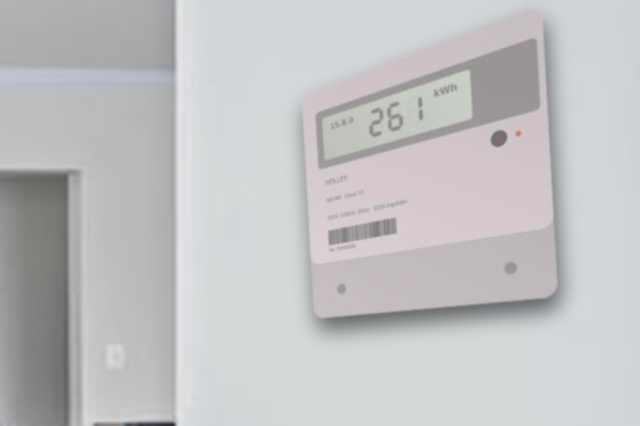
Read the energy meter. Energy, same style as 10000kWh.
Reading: 261kWh
